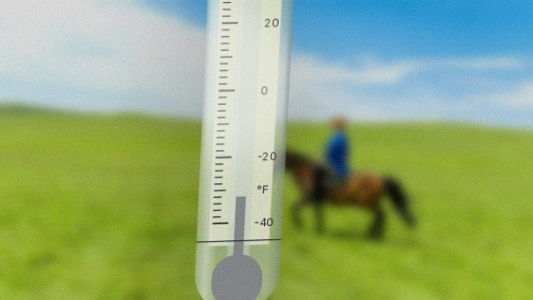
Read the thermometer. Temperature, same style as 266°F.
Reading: -32°F
